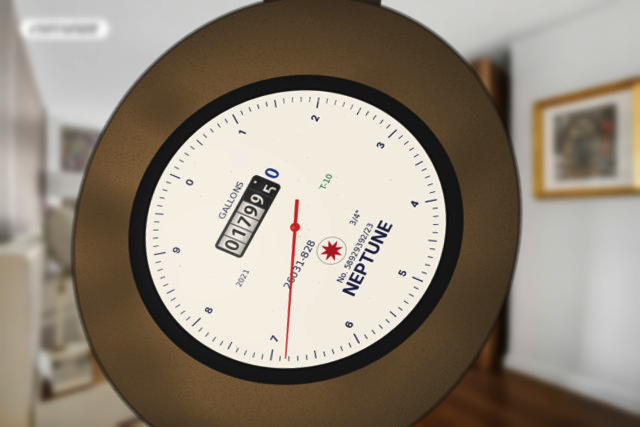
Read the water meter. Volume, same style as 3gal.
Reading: 179946.8gal
